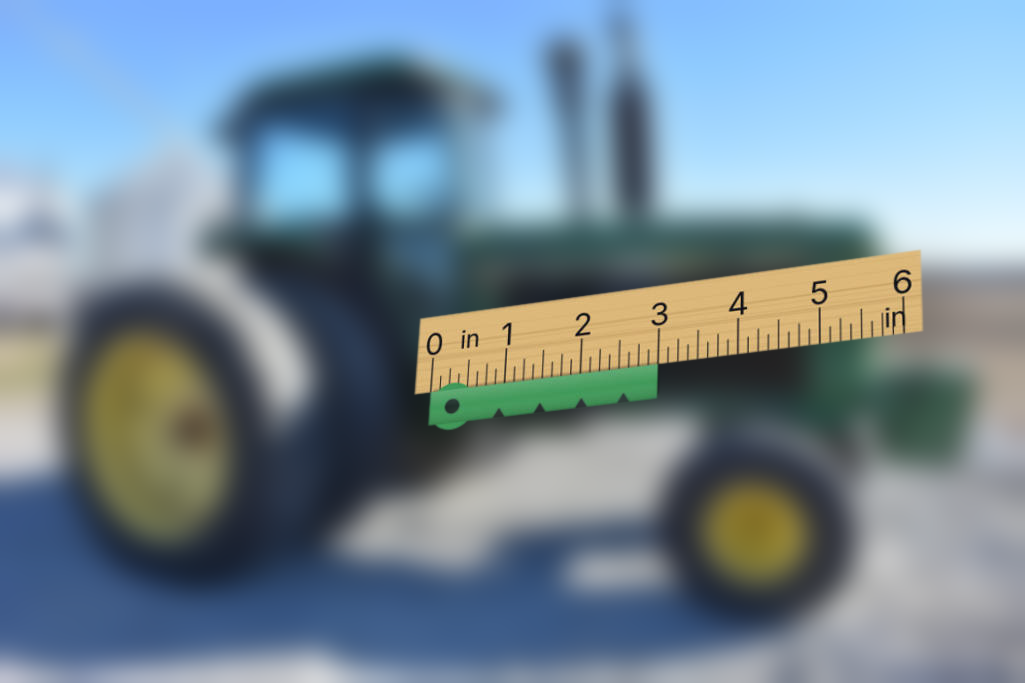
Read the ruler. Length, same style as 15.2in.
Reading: 3in
